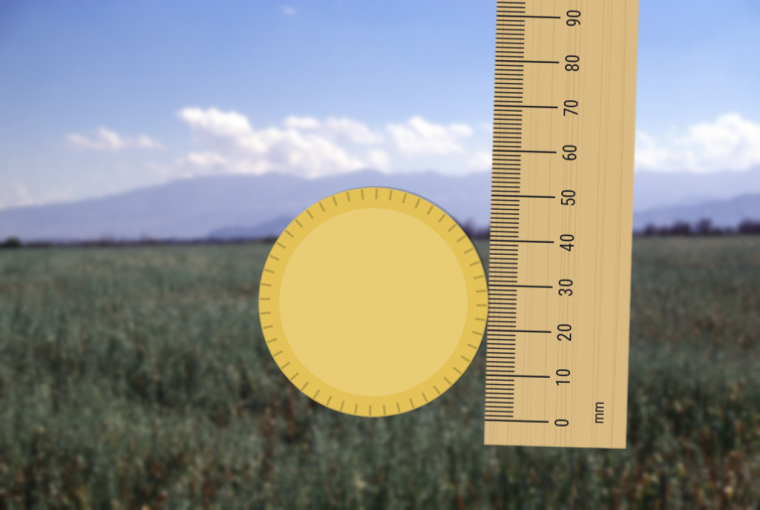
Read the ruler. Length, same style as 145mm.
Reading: 51mm
